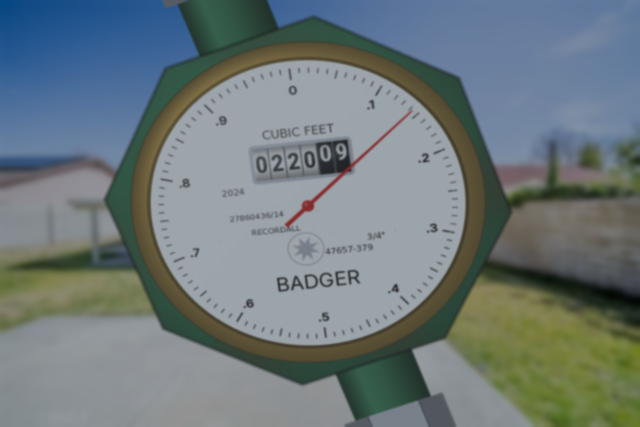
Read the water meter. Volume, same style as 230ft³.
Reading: 22009.14ft³
